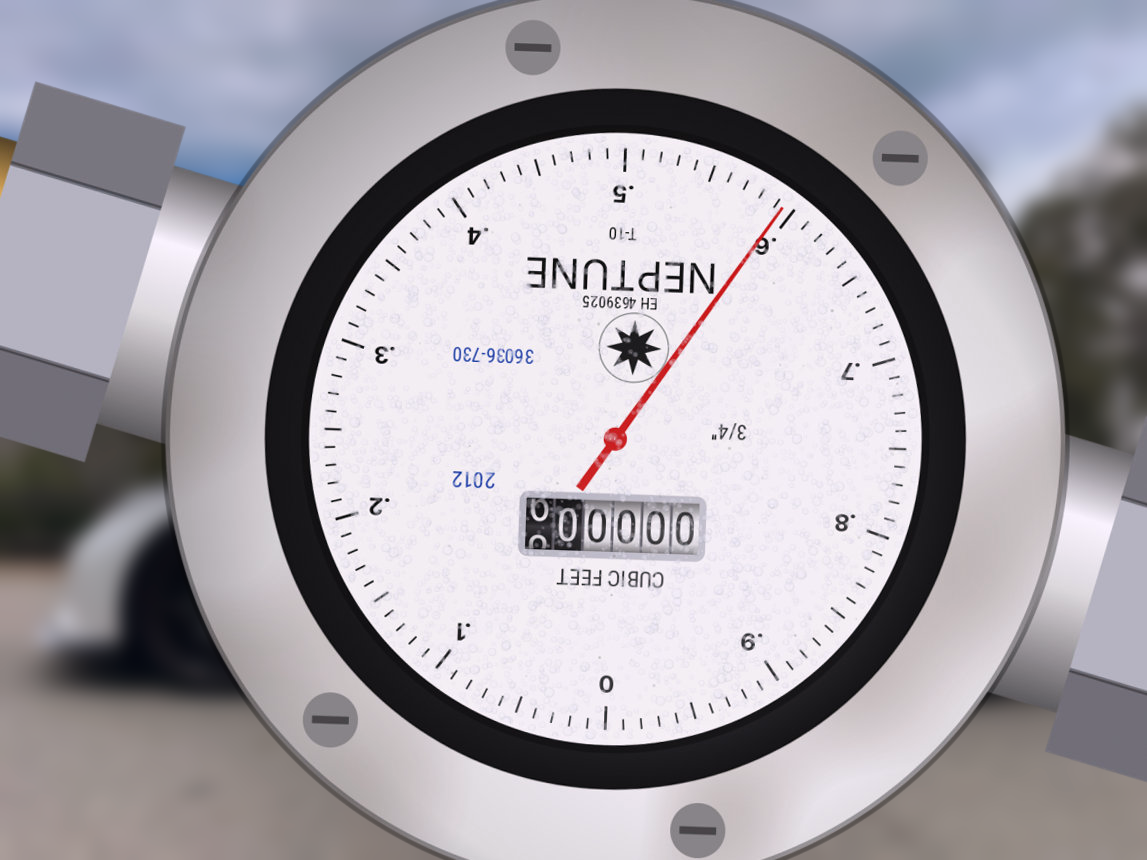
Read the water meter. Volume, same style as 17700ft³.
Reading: 8.59ft³
